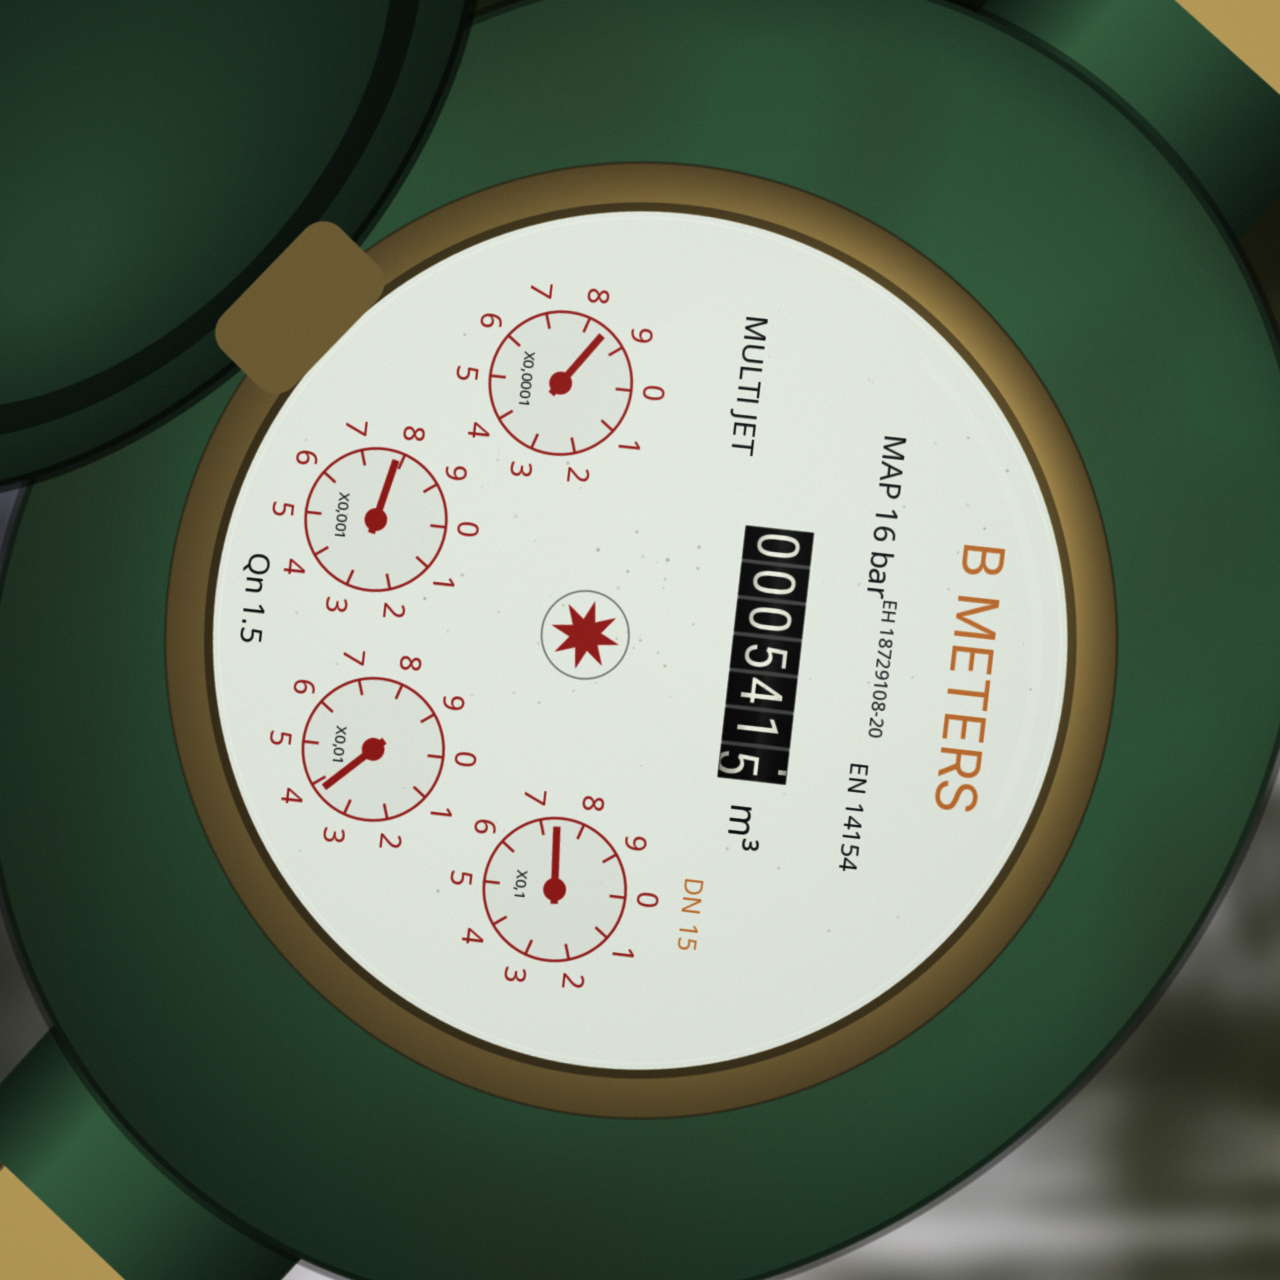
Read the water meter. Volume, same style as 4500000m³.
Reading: 5414.7378m³
